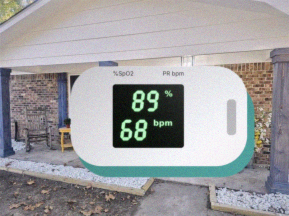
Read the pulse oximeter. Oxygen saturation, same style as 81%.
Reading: 89%
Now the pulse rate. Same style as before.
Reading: 68bpm
